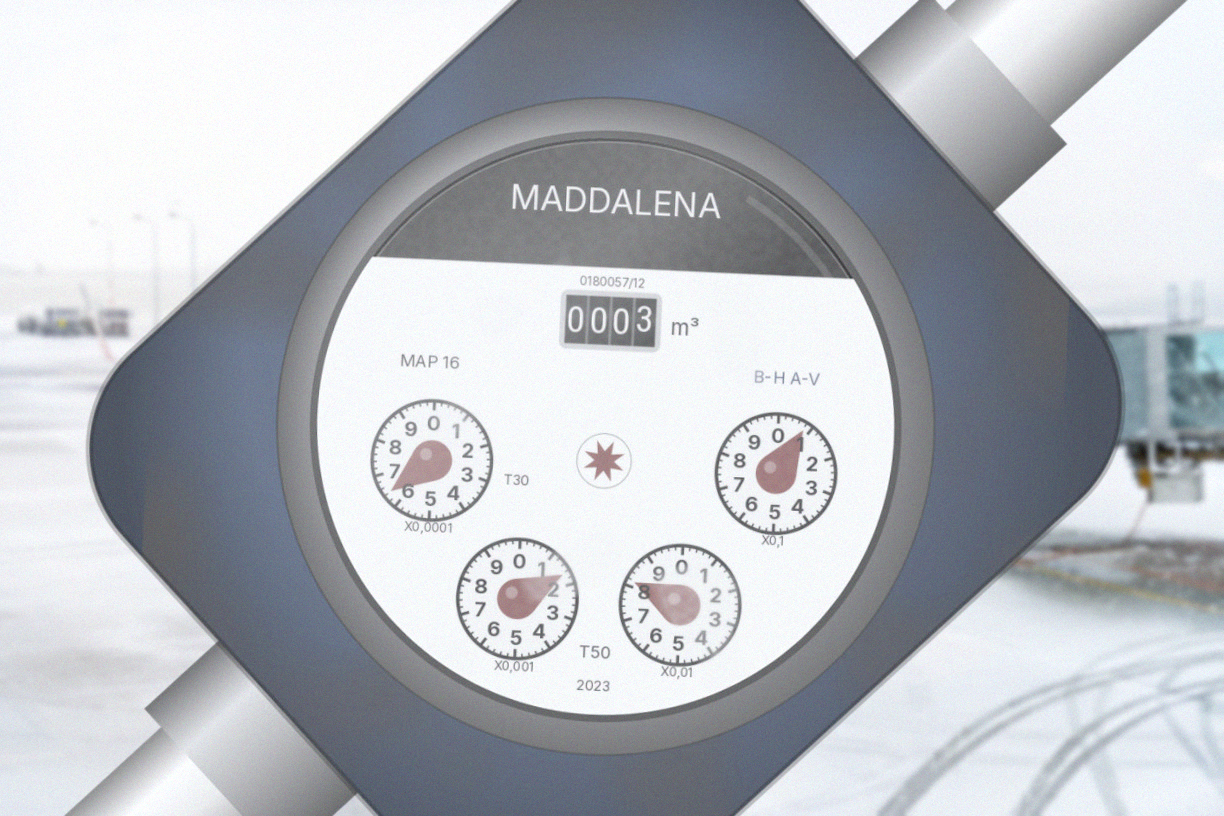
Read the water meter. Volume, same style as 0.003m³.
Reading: 3.0816m³
